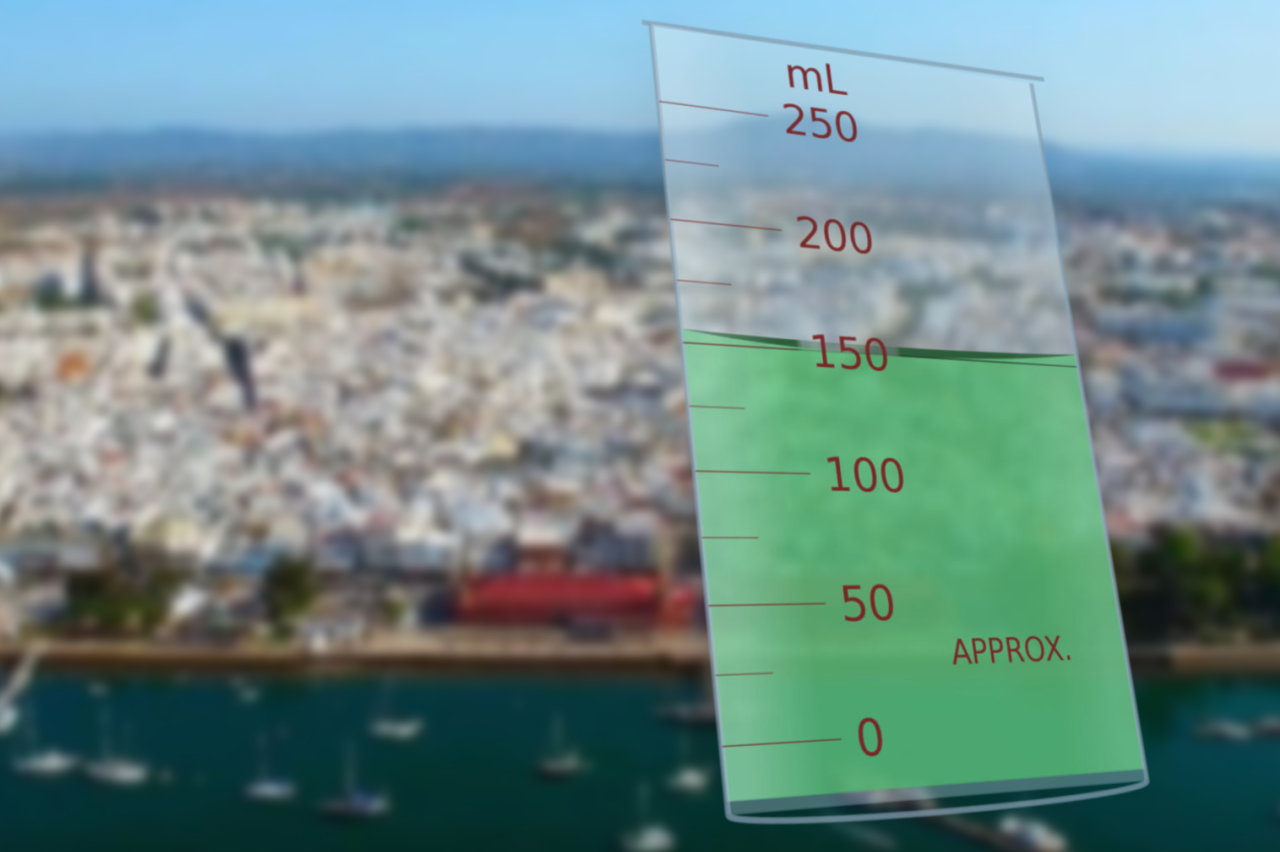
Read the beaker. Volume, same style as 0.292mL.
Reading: 150mL
